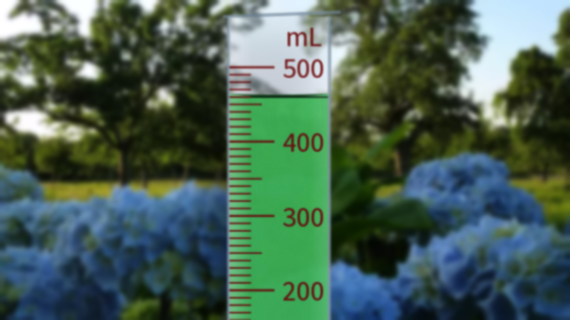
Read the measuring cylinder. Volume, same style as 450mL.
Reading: 460mL
